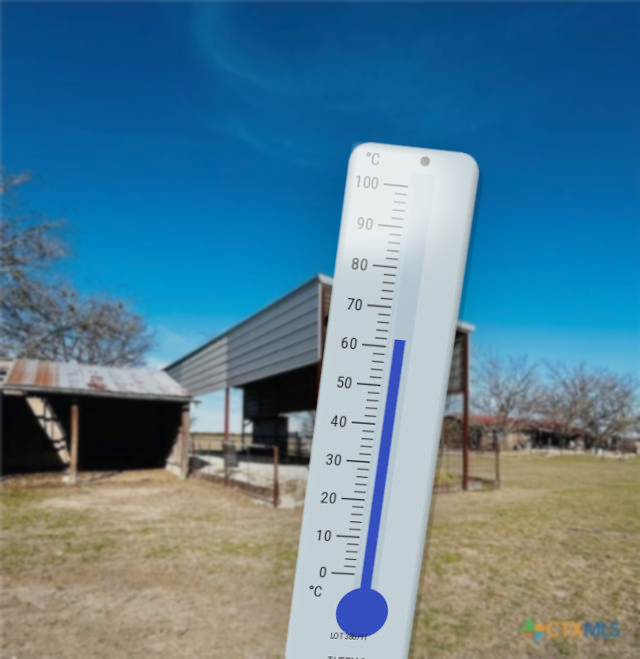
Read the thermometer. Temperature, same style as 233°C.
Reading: 62°C
